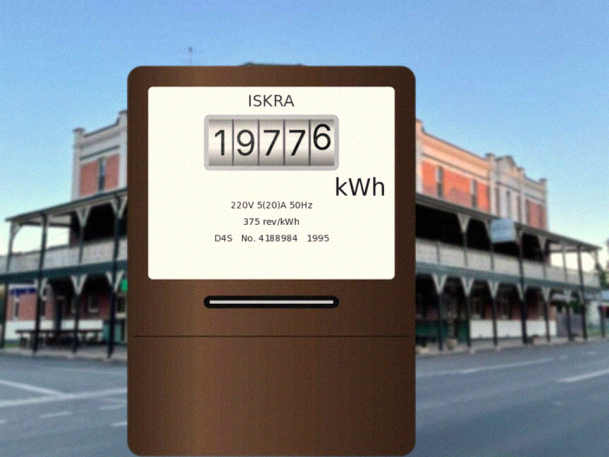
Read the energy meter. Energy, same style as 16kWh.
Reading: 19776kWh
